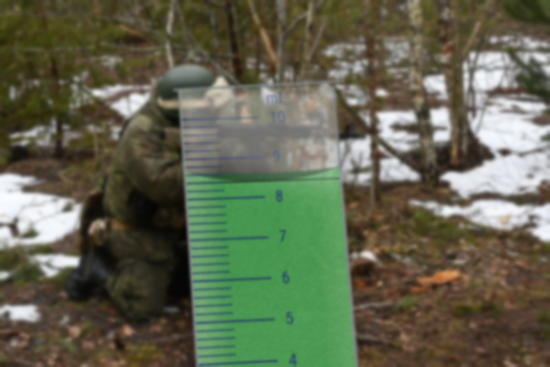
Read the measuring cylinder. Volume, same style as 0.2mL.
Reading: 8.4mL
